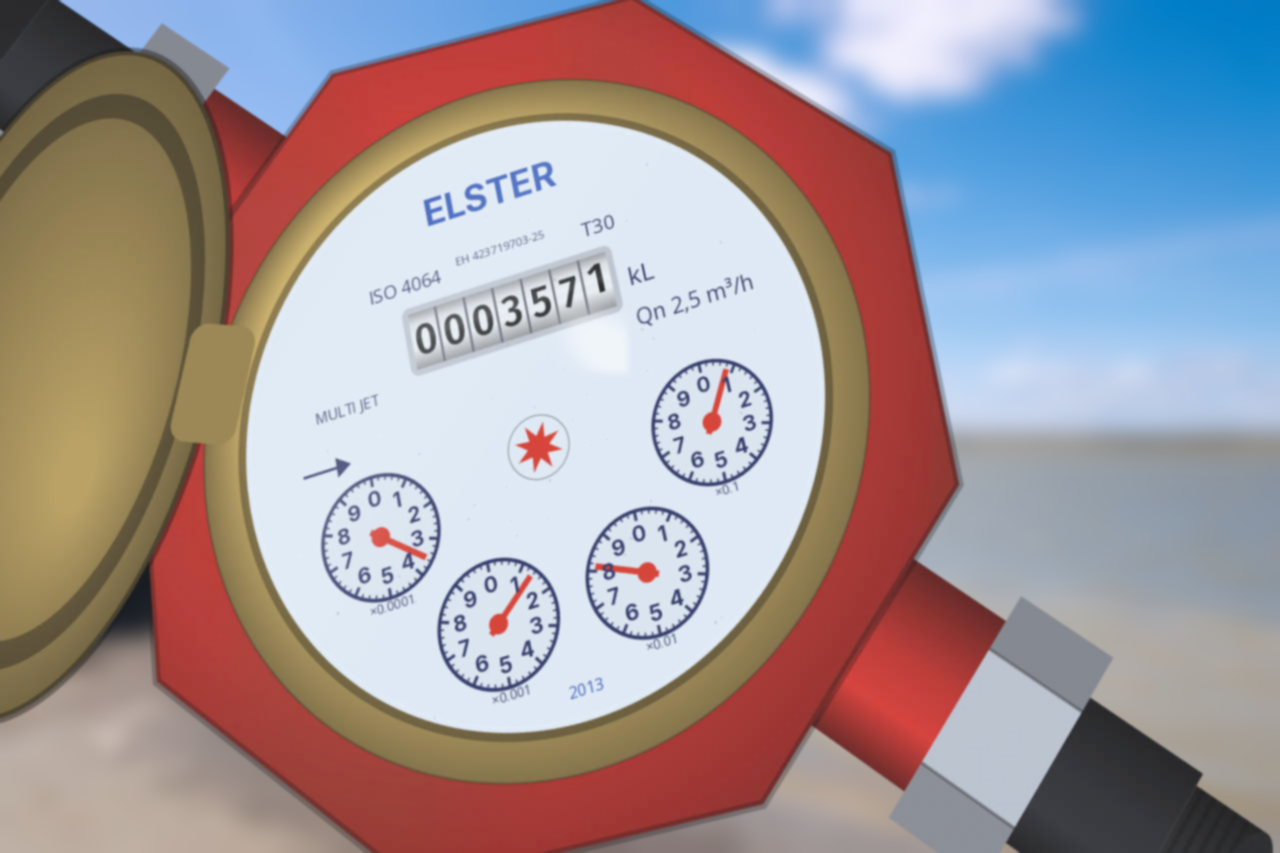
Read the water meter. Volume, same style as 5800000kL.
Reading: 3571.0813kL
